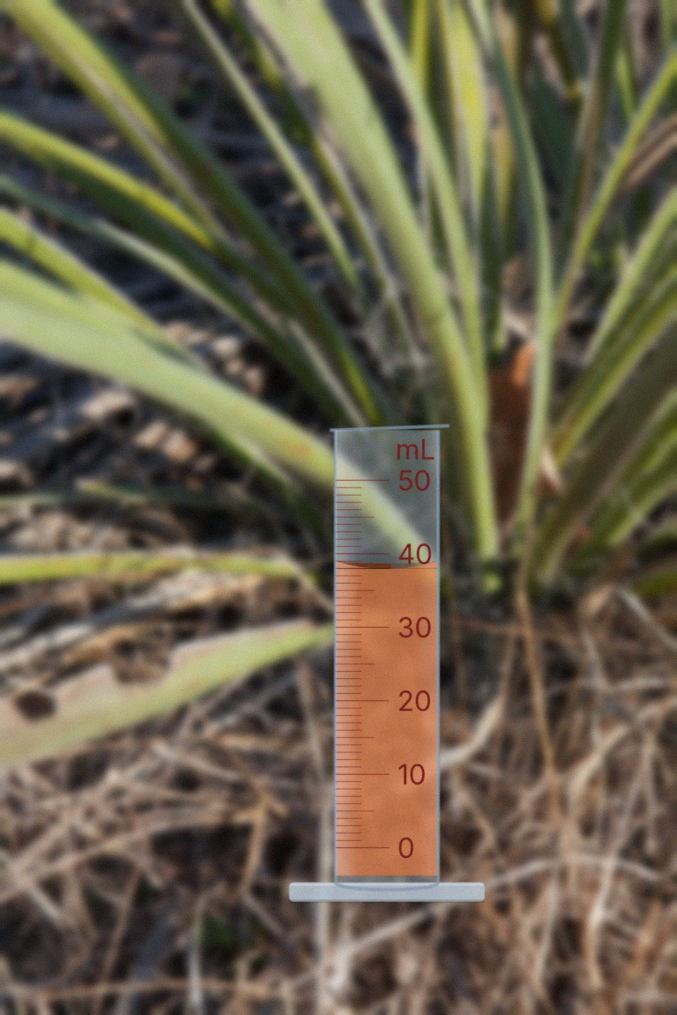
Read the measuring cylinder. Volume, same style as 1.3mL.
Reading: 38mL
